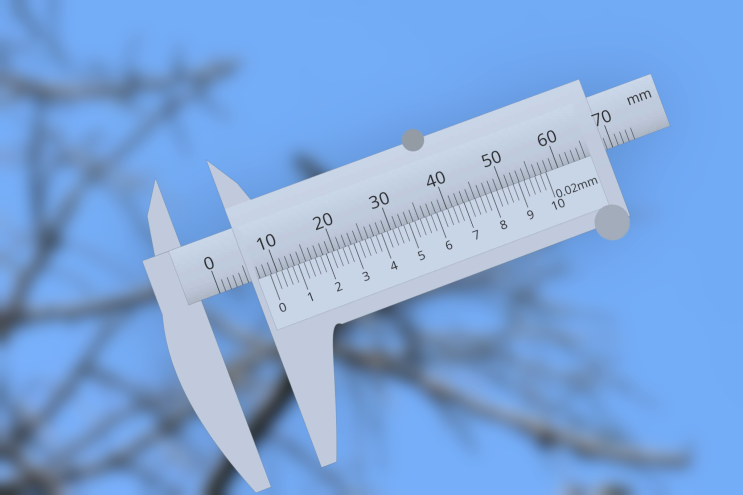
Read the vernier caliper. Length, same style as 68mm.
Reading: 8.8mm
